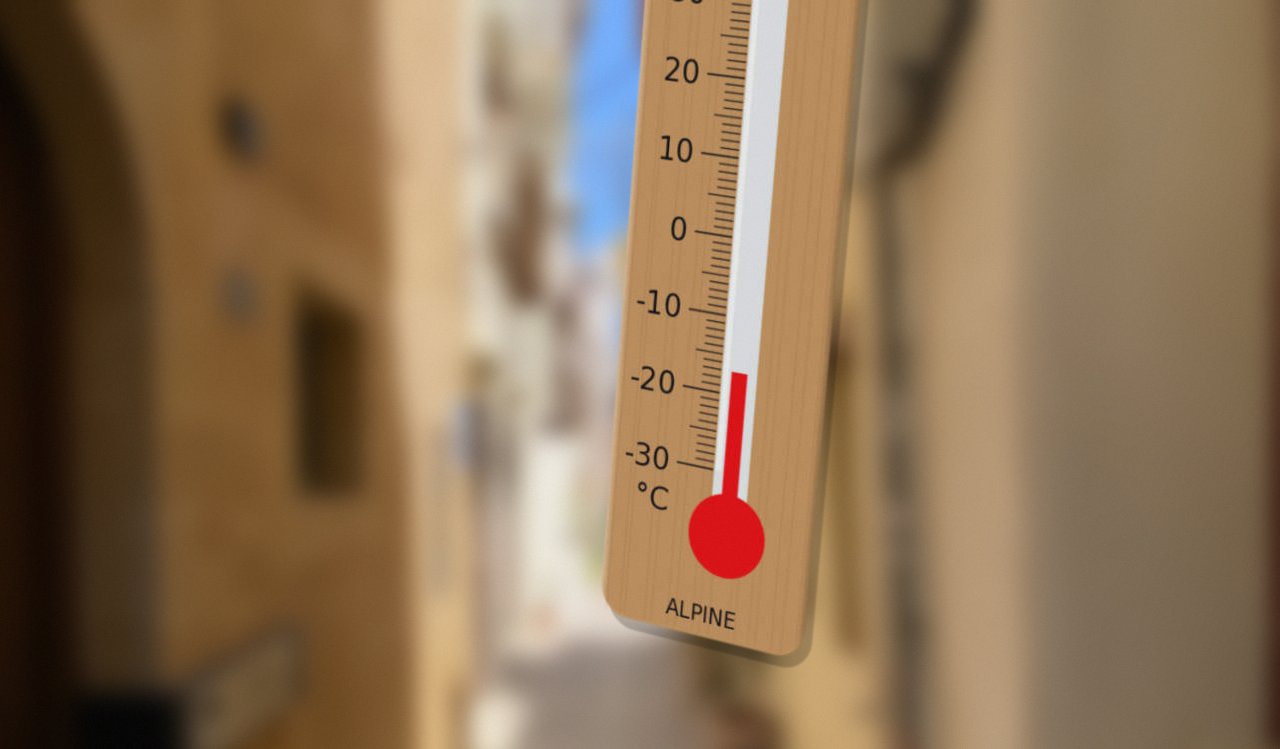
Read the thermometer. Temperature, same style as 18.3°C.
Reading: -17°C
